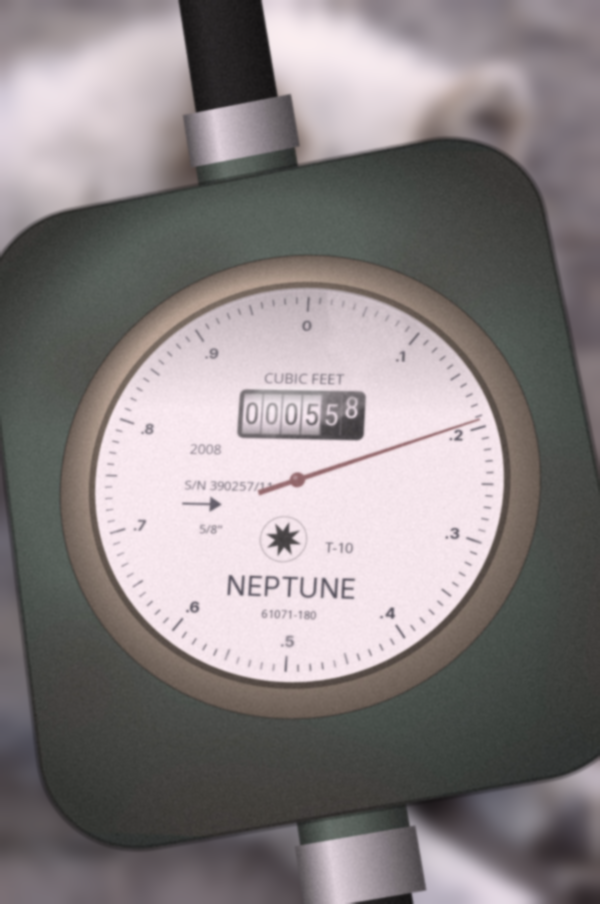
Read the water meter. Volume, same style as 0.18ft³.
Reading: 558.19ft³
